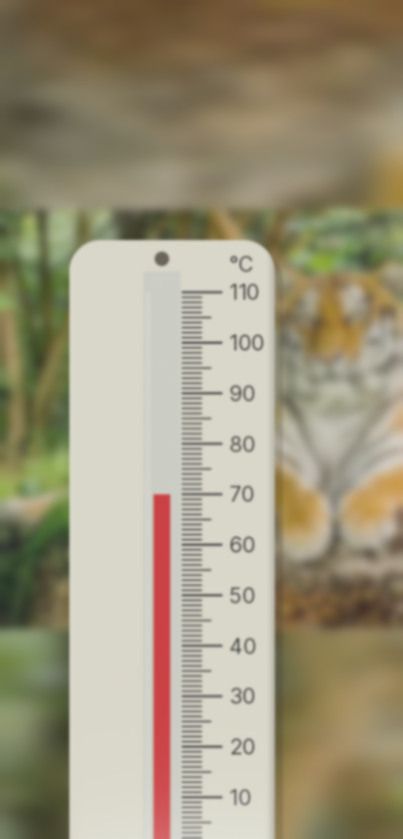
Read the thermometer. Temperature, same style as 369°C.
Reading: 70°C
